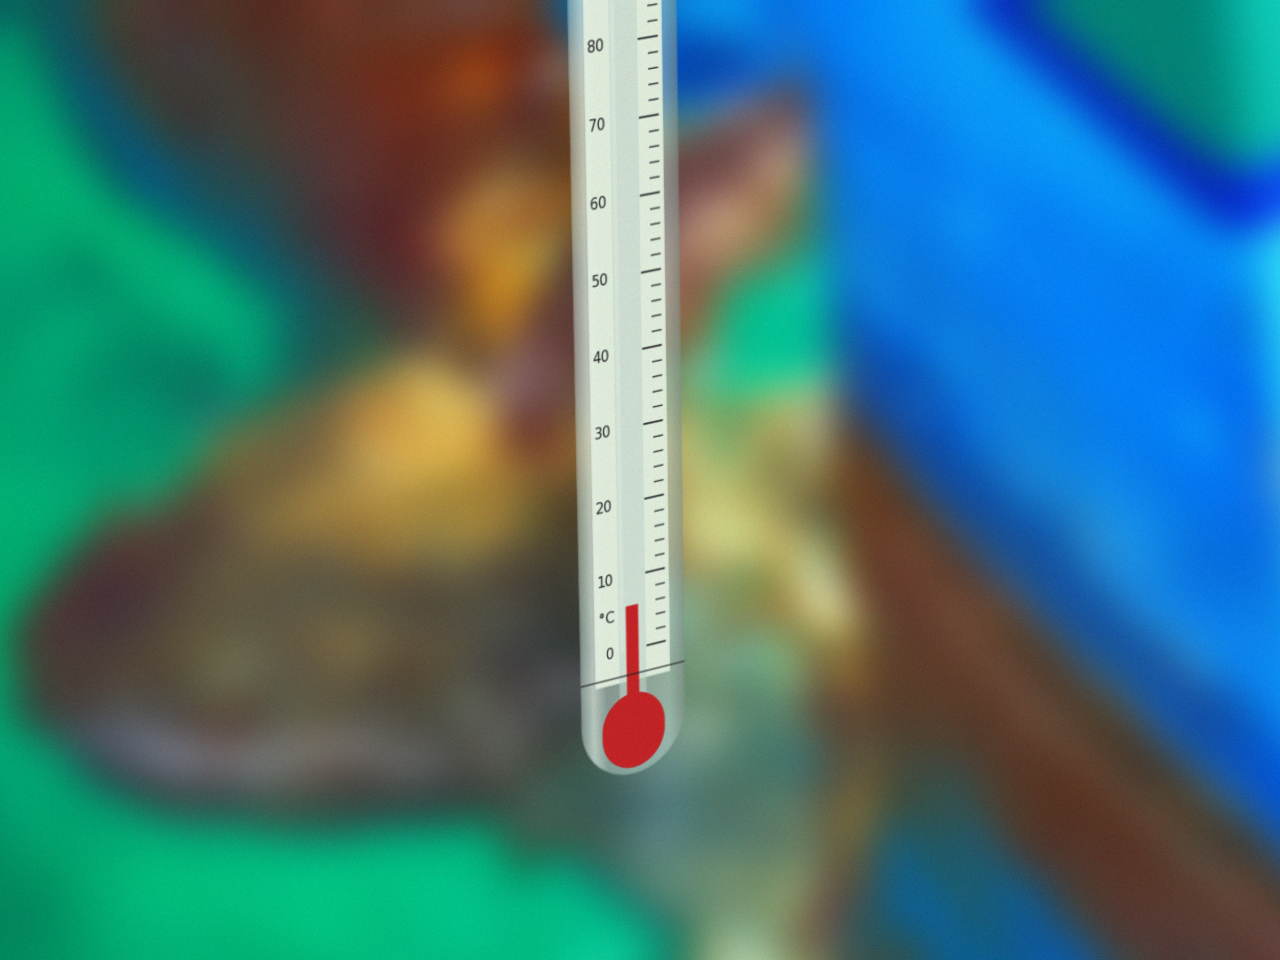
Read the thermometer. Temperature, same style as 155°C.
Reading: 6°C
